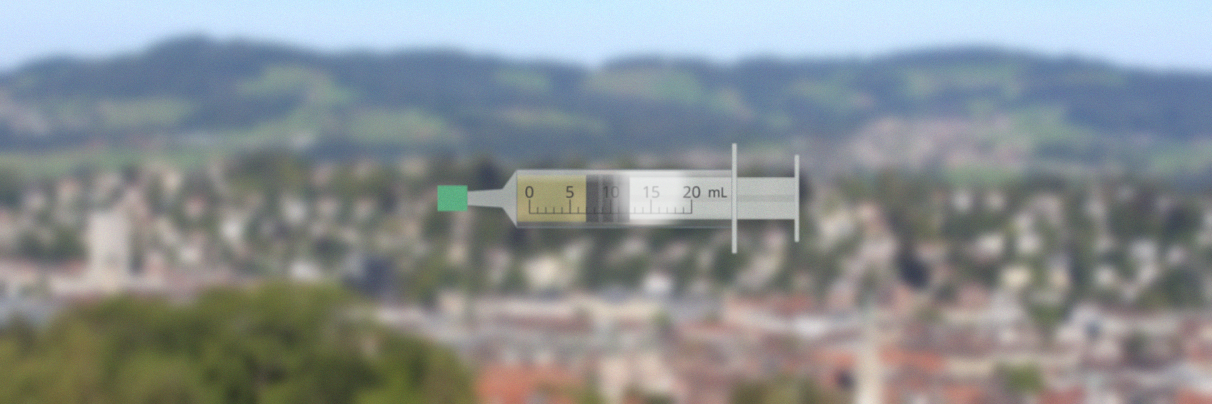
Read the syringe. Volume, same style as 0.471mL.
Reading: 7mL
